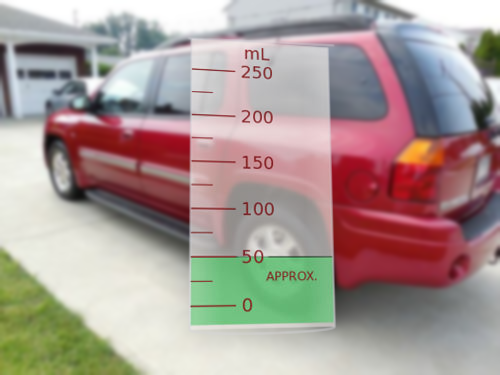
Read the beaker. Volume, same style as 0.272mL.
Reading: 50mL
